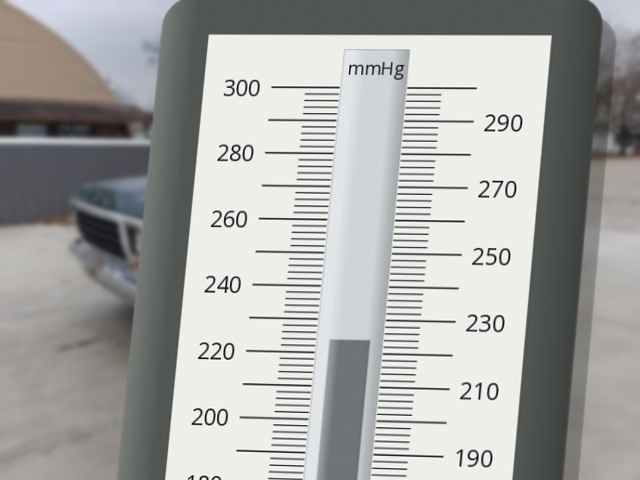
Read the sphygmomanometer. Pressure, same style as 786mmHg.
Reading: 224mmHg
